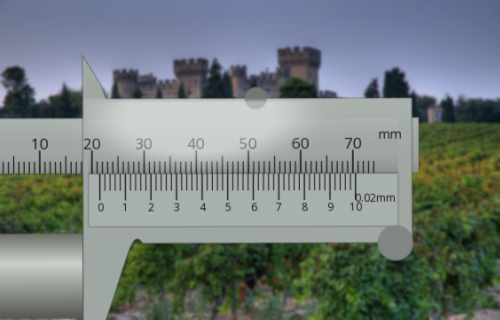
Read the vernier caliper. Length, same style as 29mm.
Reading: 21.5mm
